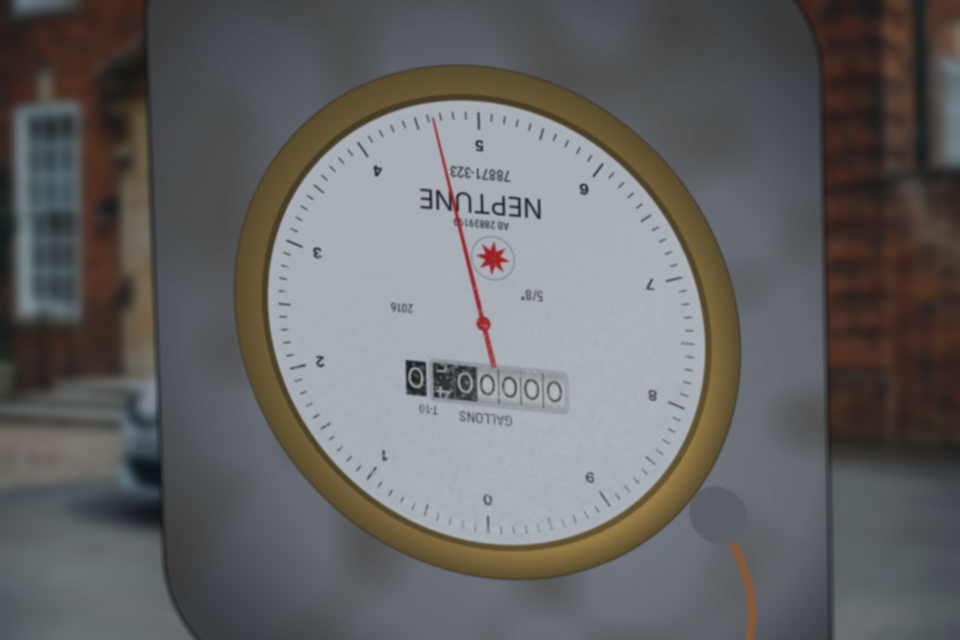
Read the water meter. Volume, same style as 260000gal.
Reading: 44.6gal
